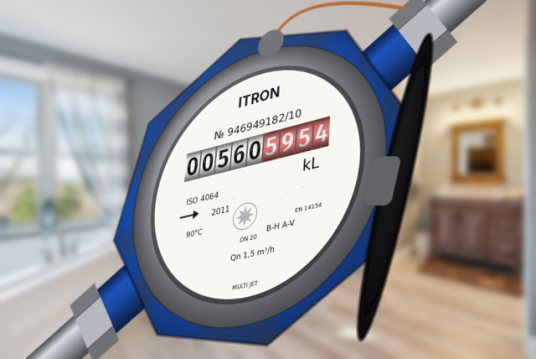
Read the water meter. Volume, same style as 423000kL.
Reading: 560.5954kL
